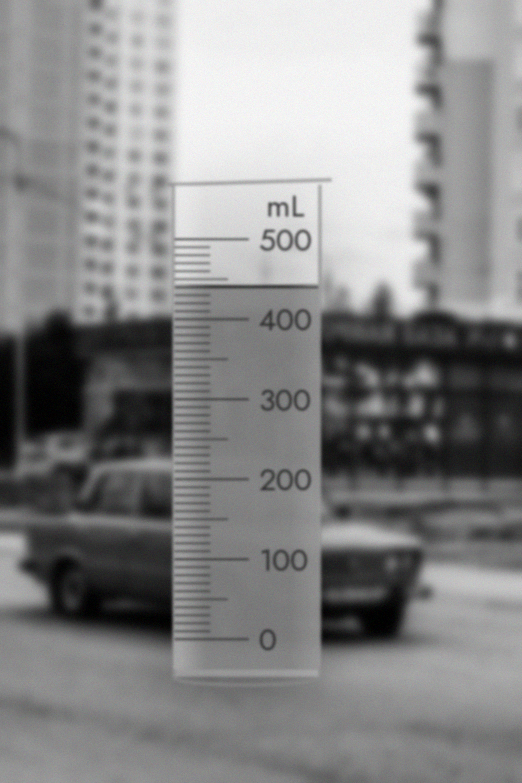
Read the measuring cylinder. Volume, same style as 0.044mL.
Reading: 440mL
